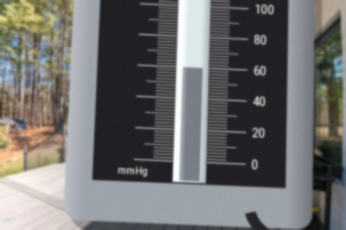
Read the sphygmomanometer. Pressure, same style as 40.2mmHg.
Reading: 60mmHg
